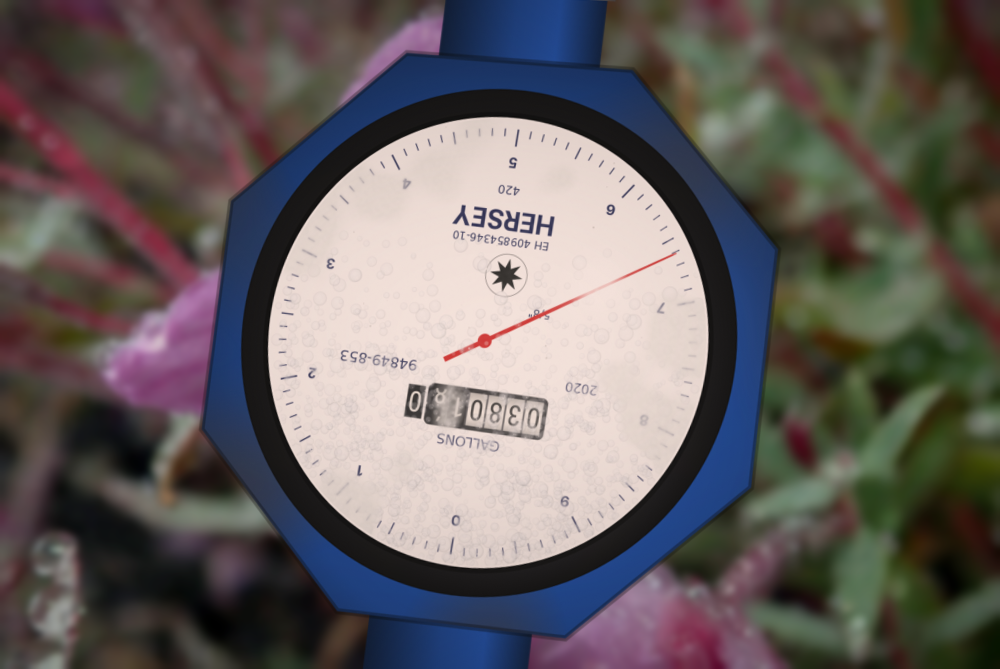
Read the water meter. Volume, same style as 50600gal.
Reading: 380176.6gal
